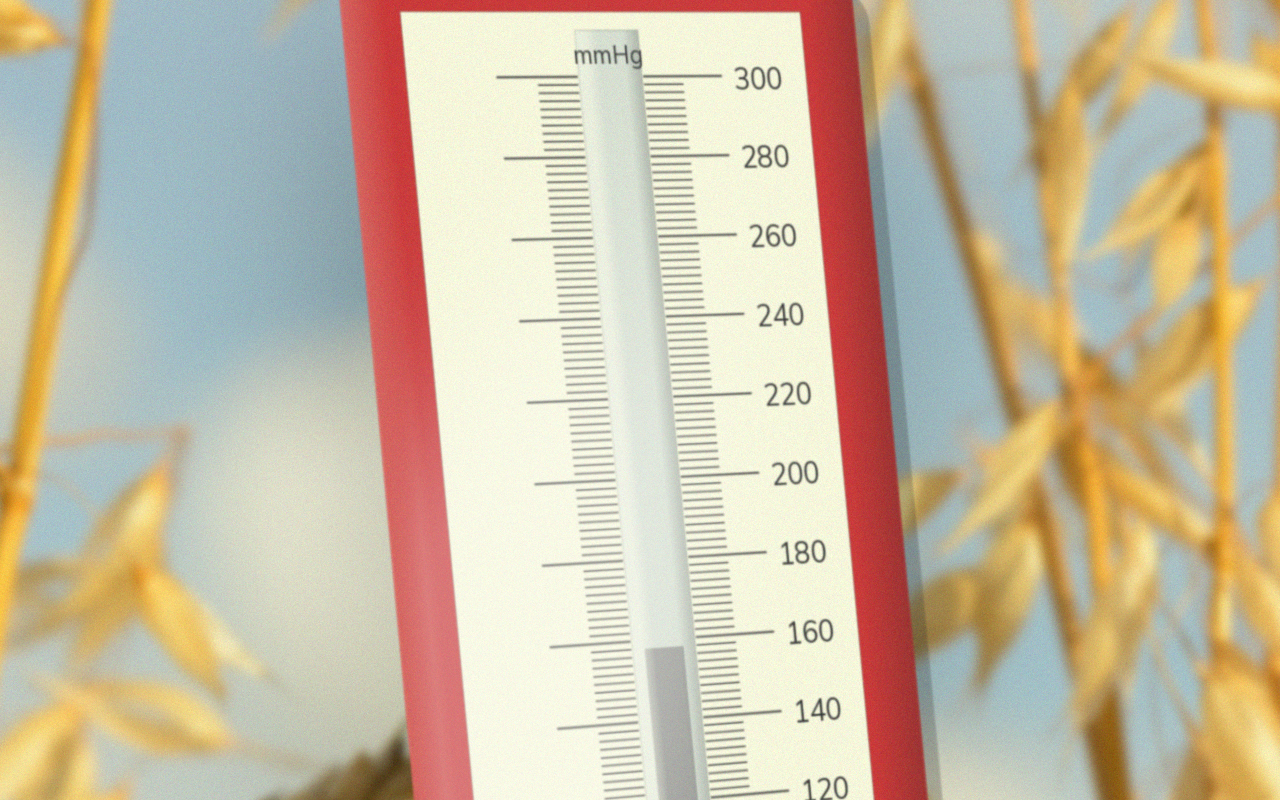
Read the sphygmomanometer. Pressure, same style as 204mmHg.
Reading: 158mmHg
